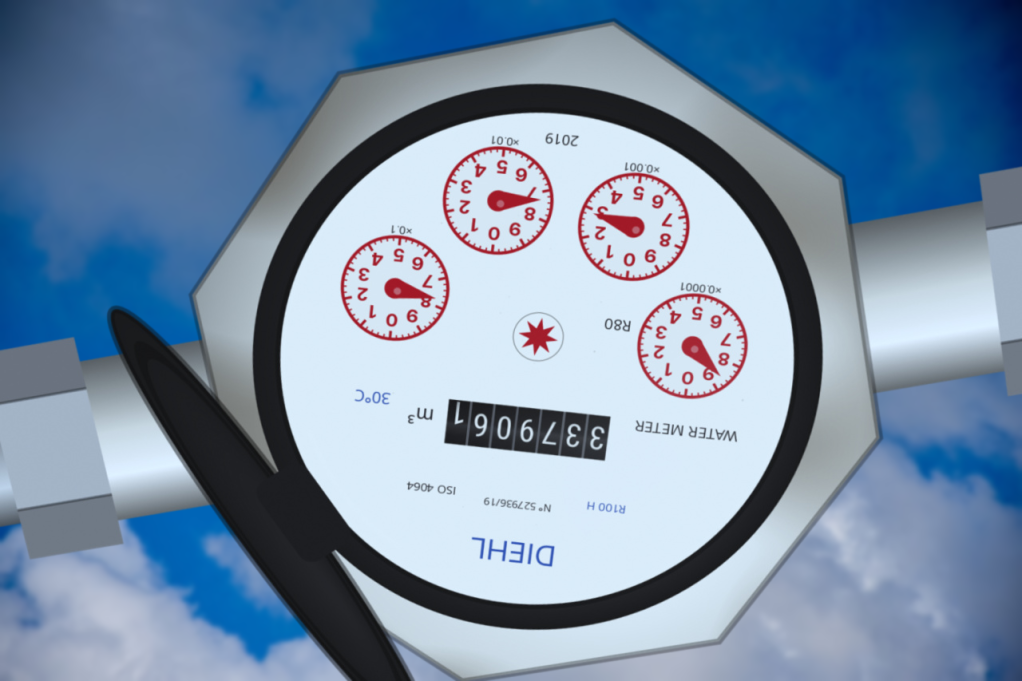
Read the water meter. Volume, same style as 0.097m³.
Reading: 3379060.7728m³
